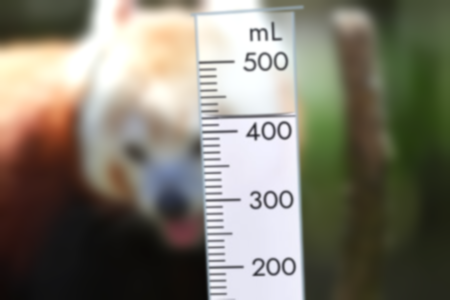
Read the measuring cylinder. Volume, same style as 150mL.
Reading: 420mL
